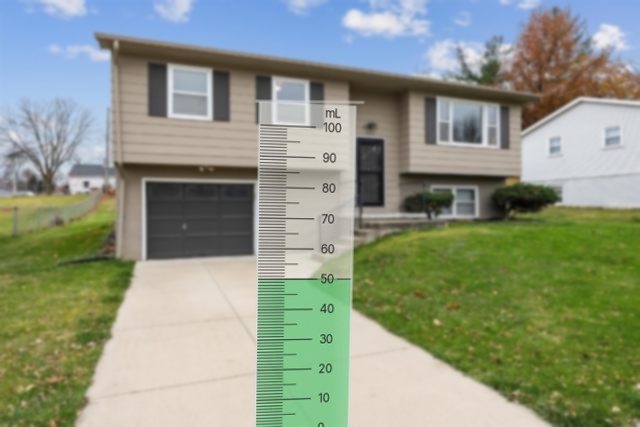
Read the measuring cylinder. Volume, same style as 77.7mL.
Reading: 50mL
